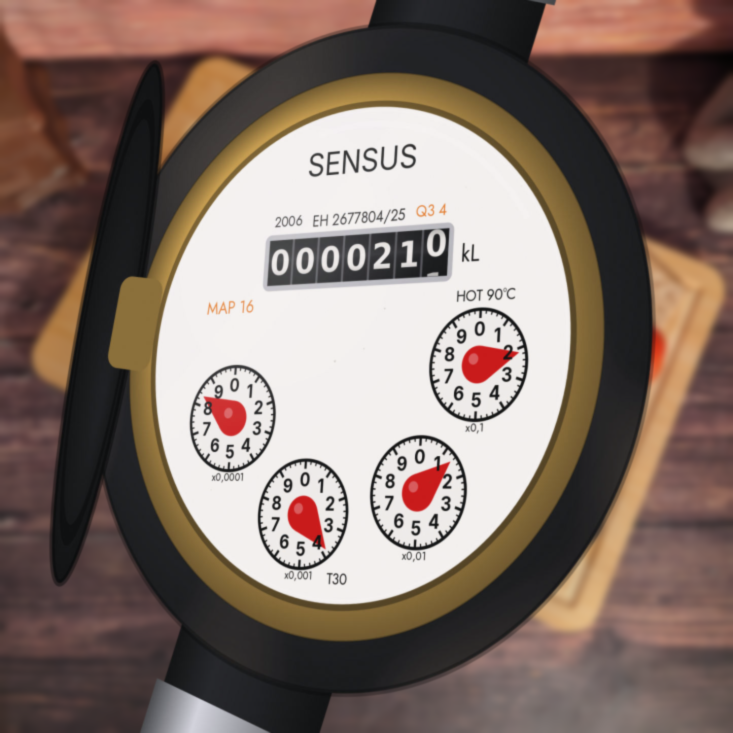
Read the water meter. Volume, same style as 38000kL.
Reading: 210.2138kL
